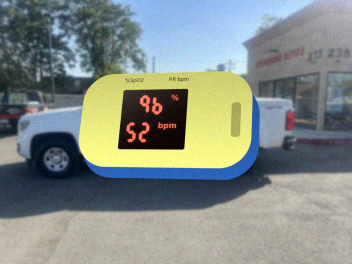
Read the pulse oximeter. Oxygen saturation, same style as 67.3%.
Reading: 96%
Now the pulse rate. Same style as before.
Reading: 52bpm
